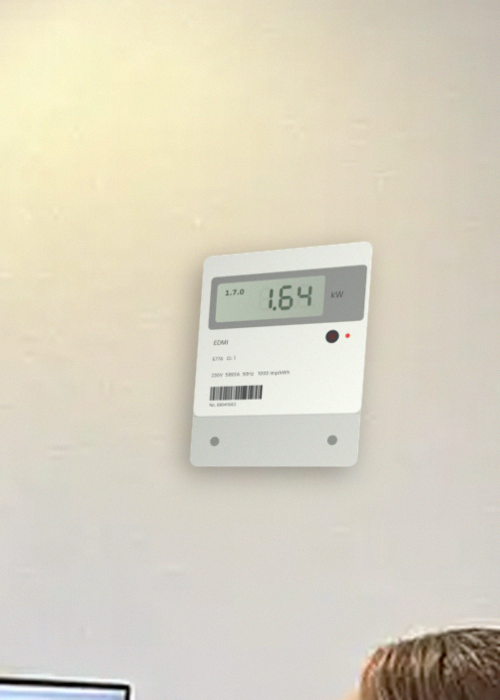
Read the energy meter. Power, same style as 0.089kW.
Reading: 1.64kW
